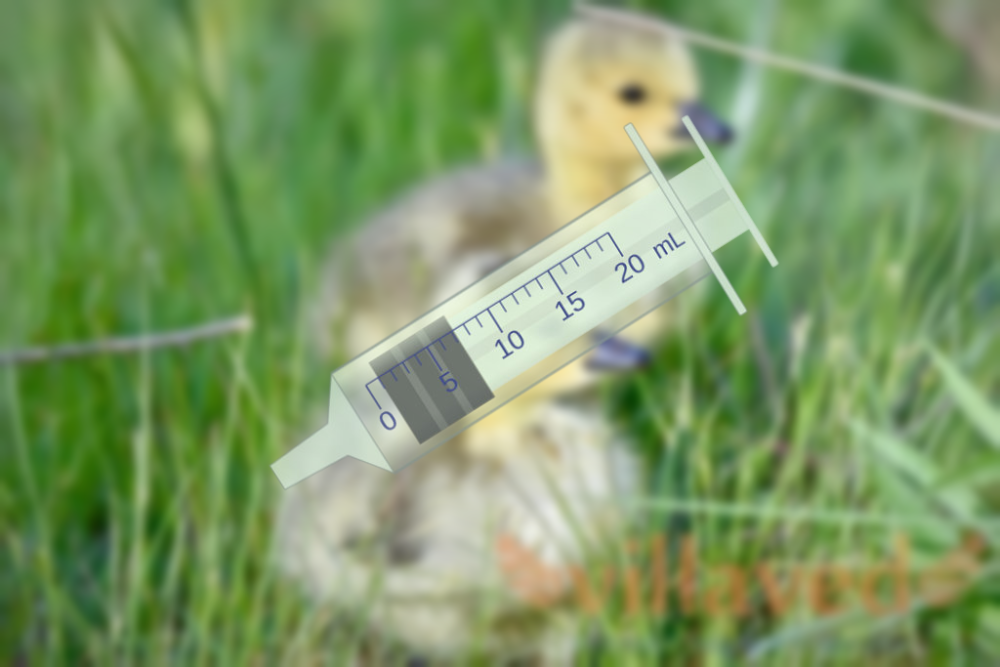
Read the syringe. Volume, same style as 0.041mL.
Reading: 1mL
